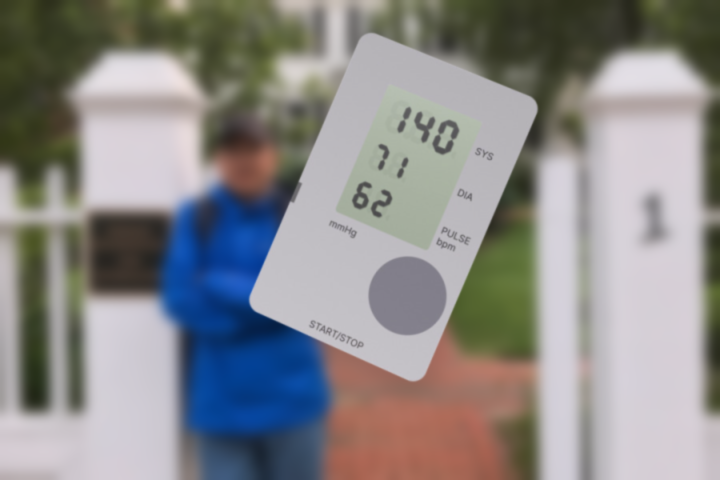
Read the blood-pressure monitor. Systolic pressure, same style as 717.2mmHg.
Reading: 140mmHg
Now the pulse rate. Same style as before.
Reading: 62bpm
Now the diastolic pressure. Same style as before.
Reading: 71mmHg
